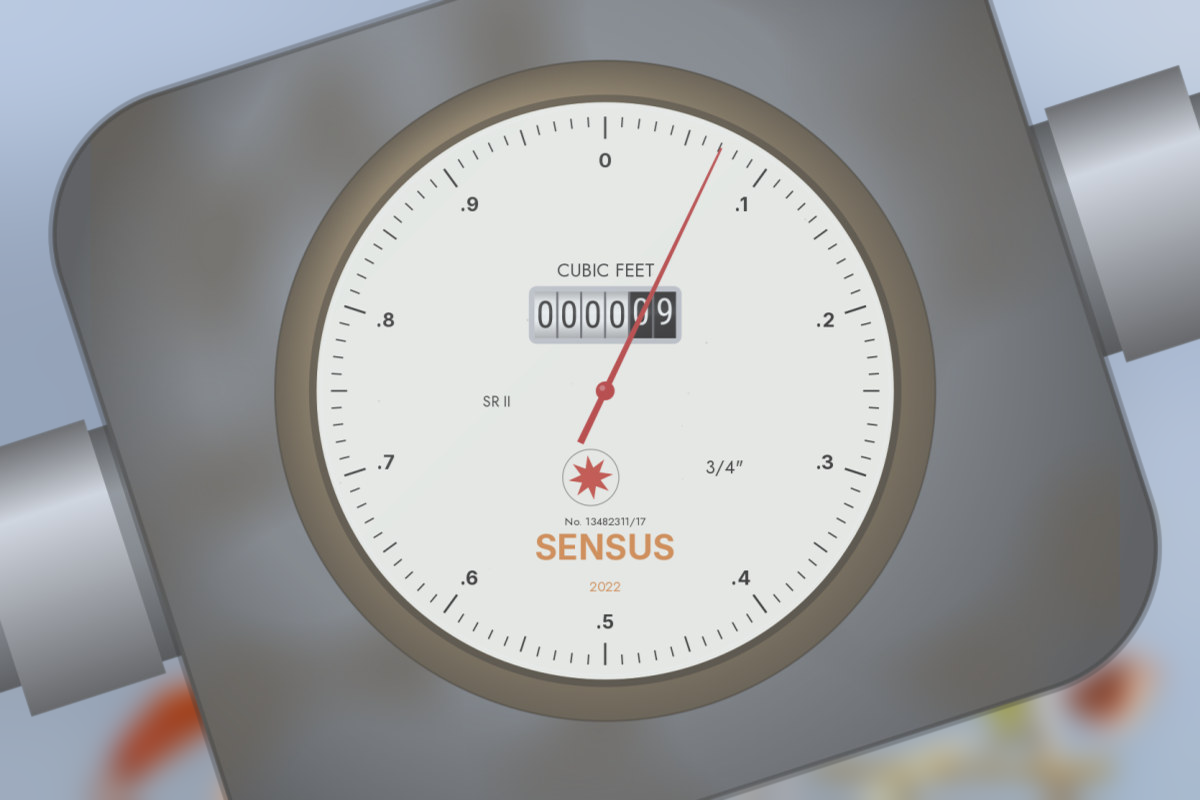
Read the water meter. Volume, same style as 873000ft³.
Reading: 9.07ft³
